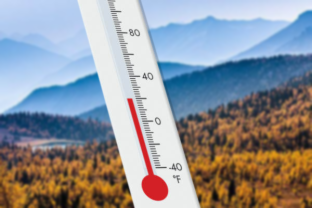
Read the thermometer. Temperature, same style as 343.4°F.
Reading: 20°F
